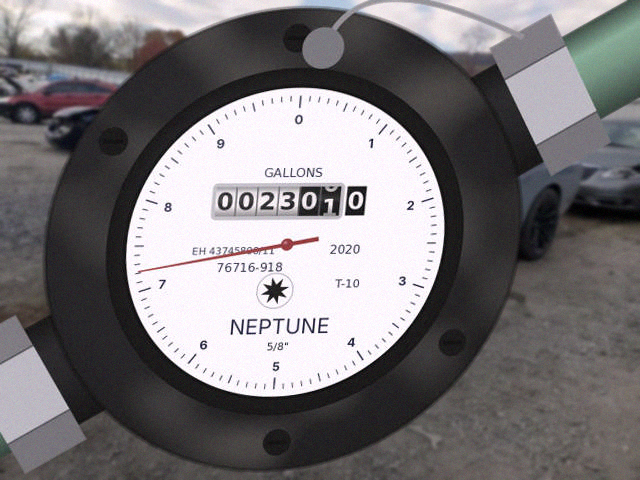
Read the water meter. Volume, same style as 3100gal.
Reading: 23007.2gal
